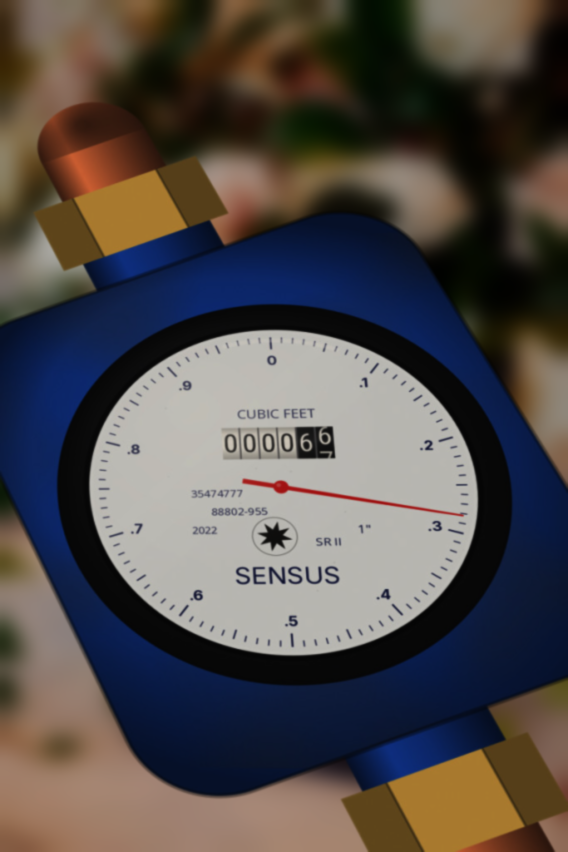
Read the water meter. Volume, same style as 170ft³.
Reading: 66.28ft³
